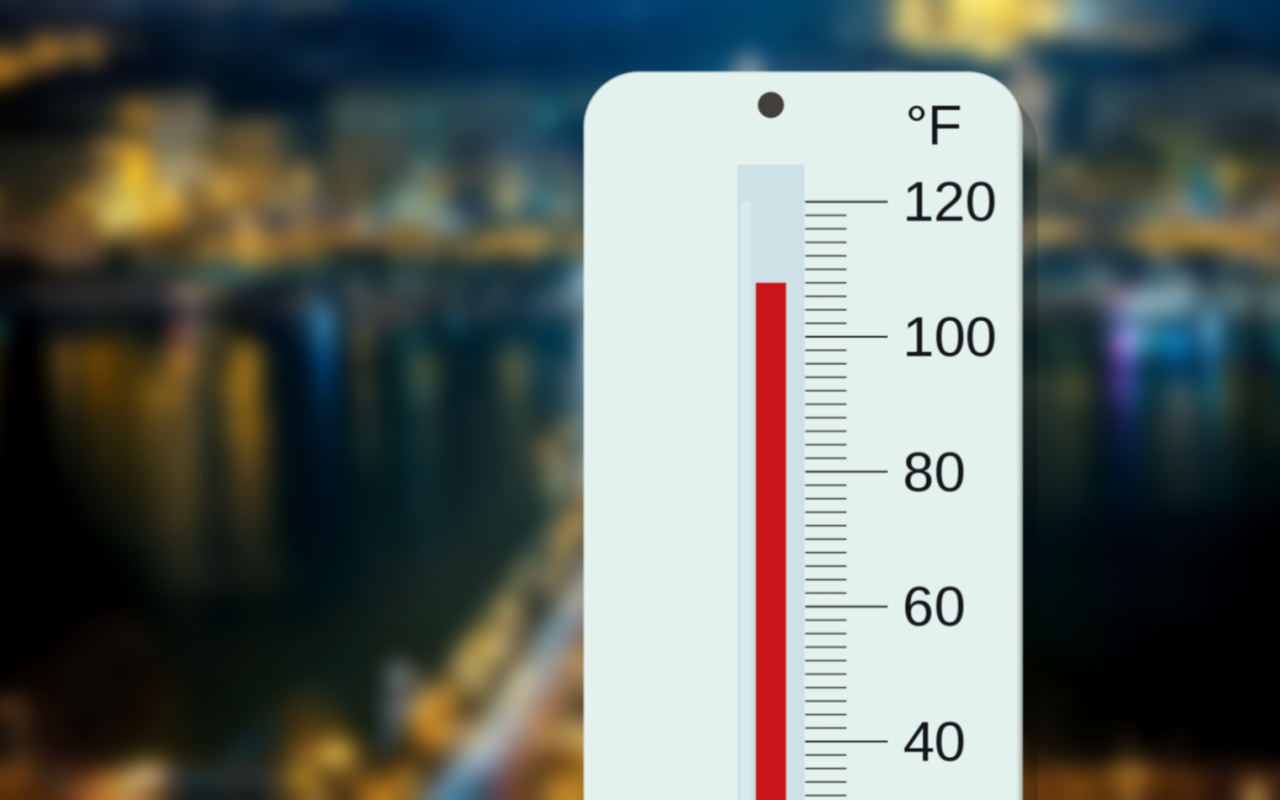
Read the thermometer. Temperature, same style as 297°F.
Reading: 108°F
